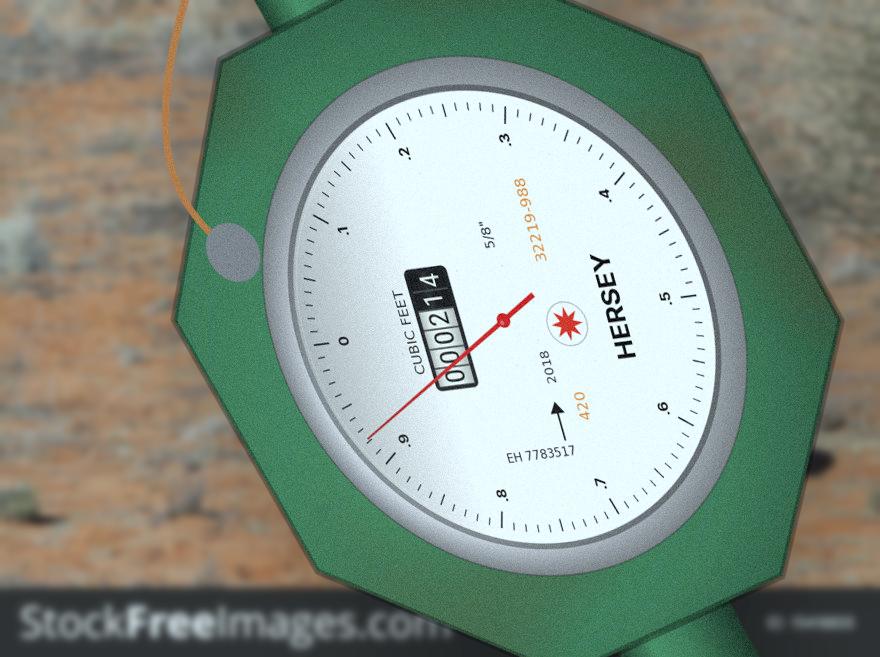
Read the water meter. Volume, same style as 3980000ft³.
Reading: 213.92ft³
